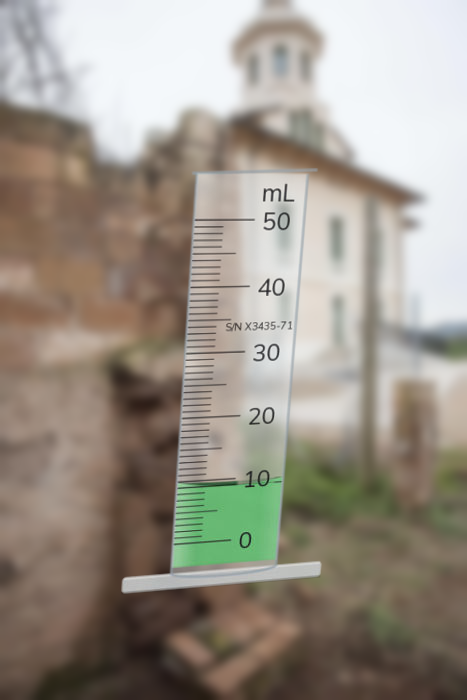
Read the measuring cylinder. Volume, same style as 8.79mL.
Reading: 9mL
